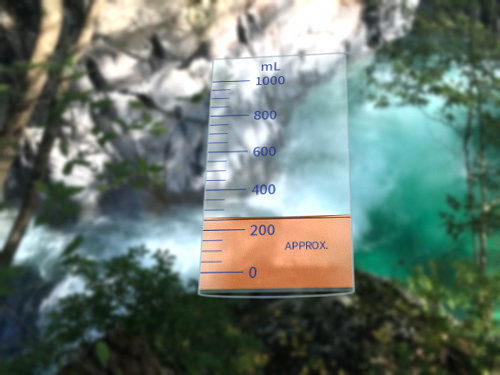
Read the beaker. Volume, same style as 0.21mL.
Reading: 250mL
